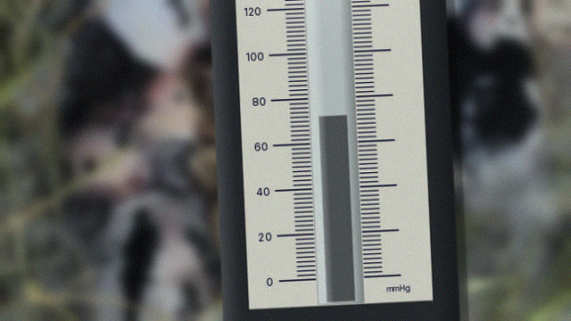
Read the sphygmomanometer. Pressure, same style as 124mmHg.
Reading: 72mmHg
